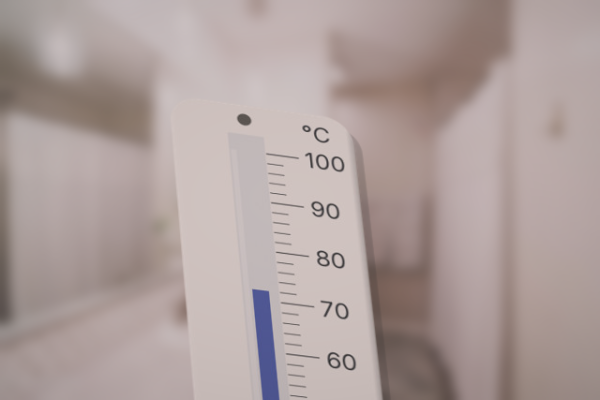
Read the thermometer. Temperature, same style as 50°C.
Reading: 72°C
